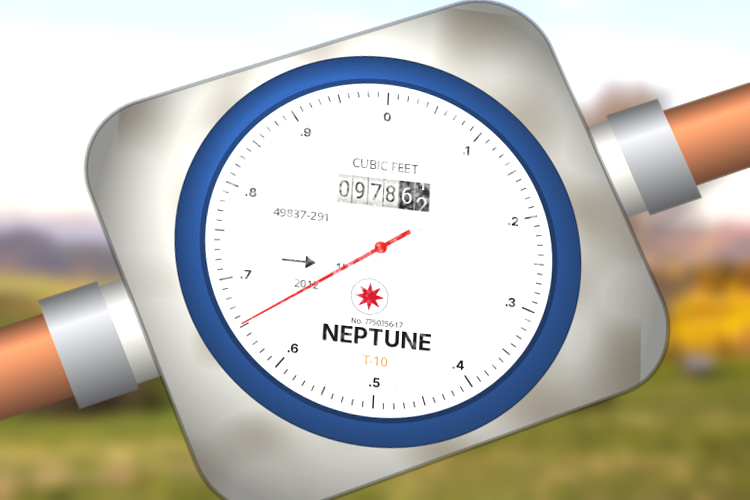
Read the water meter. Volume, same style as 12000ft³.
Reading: 97861.65ft³
